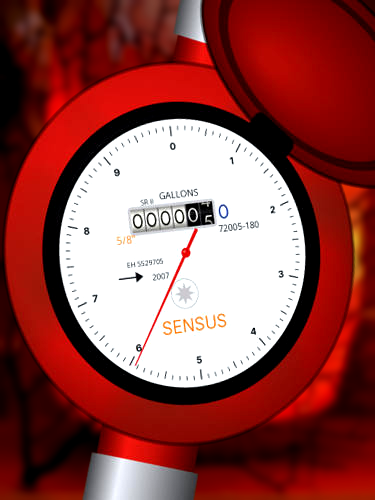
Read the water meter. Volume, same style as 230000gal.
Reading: 45.9gal
